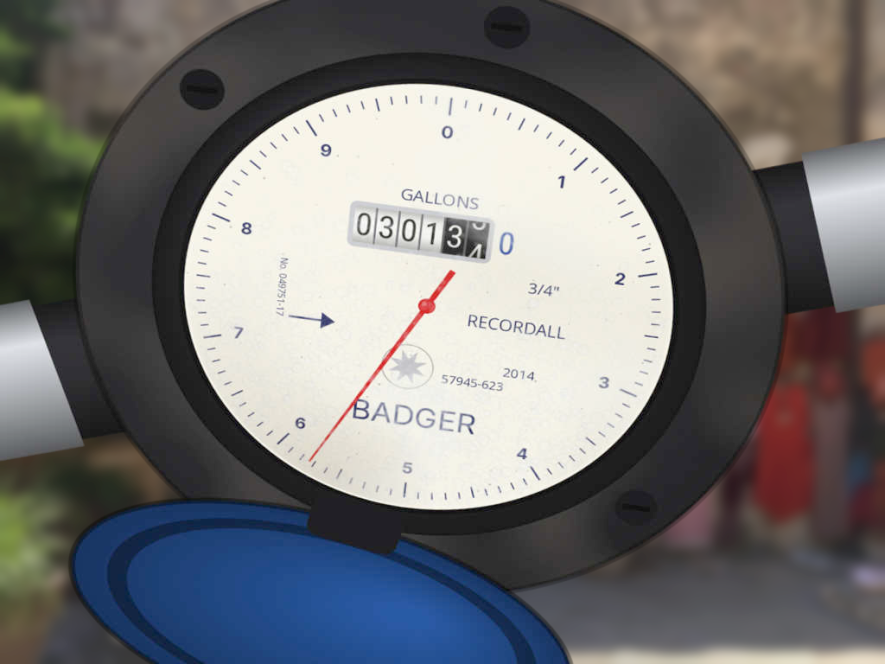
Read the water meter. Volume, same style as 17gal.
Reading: 301335.7gal
